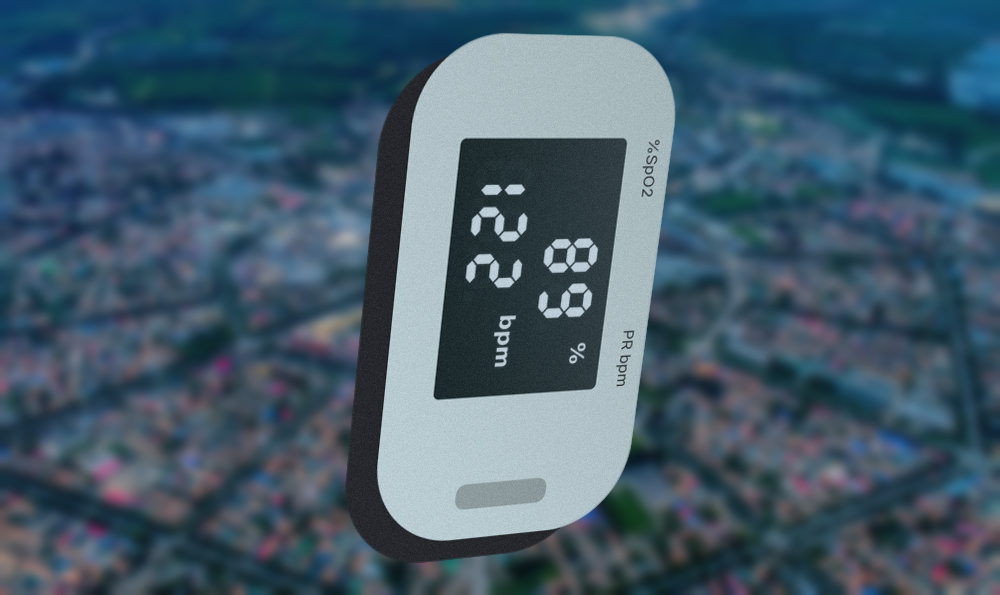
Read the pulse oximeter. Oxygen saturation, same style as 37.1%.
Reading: 89%
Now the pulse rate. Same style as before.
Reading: 122bpm
